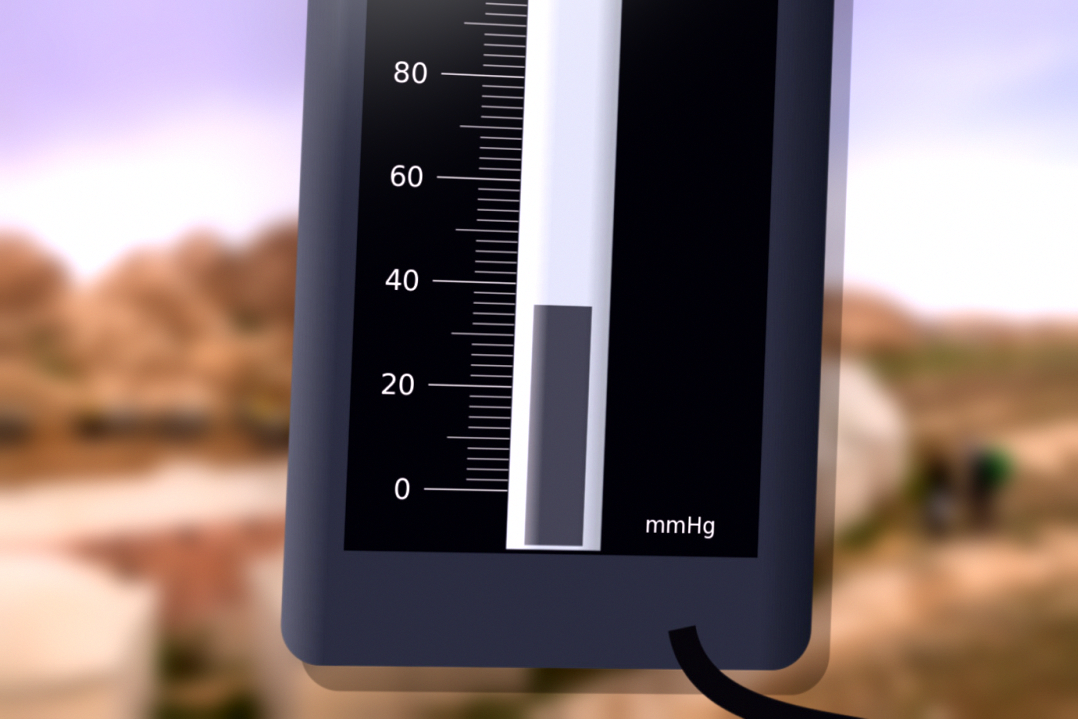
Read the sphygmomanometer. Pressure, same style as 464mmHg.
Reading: 36mmHg
